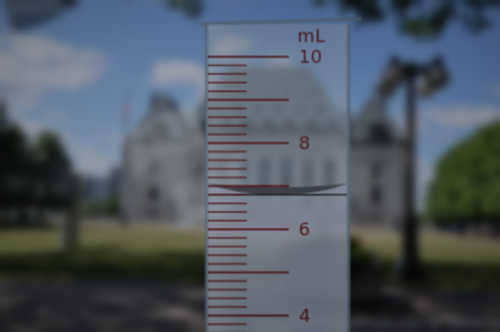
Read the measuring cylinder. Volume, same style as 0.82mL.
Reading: 6.8mL
